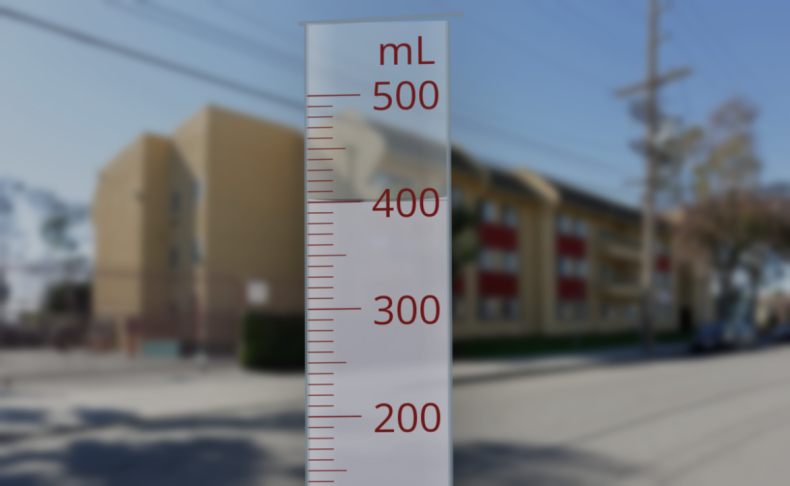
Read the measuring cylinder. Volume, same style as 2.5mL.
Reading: 400mL
